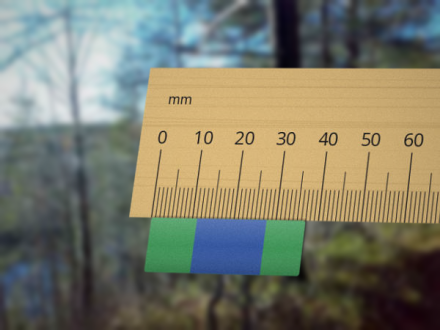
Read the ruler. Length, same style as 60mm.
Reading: 37mm
